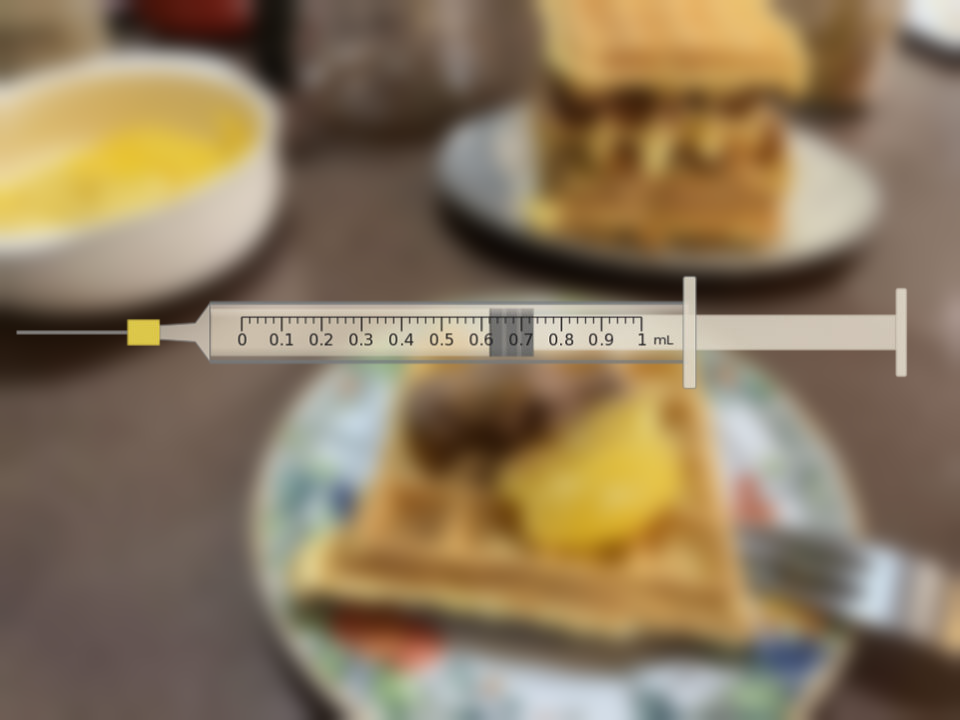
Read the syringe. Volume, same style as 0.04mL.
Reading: 0.62mL
